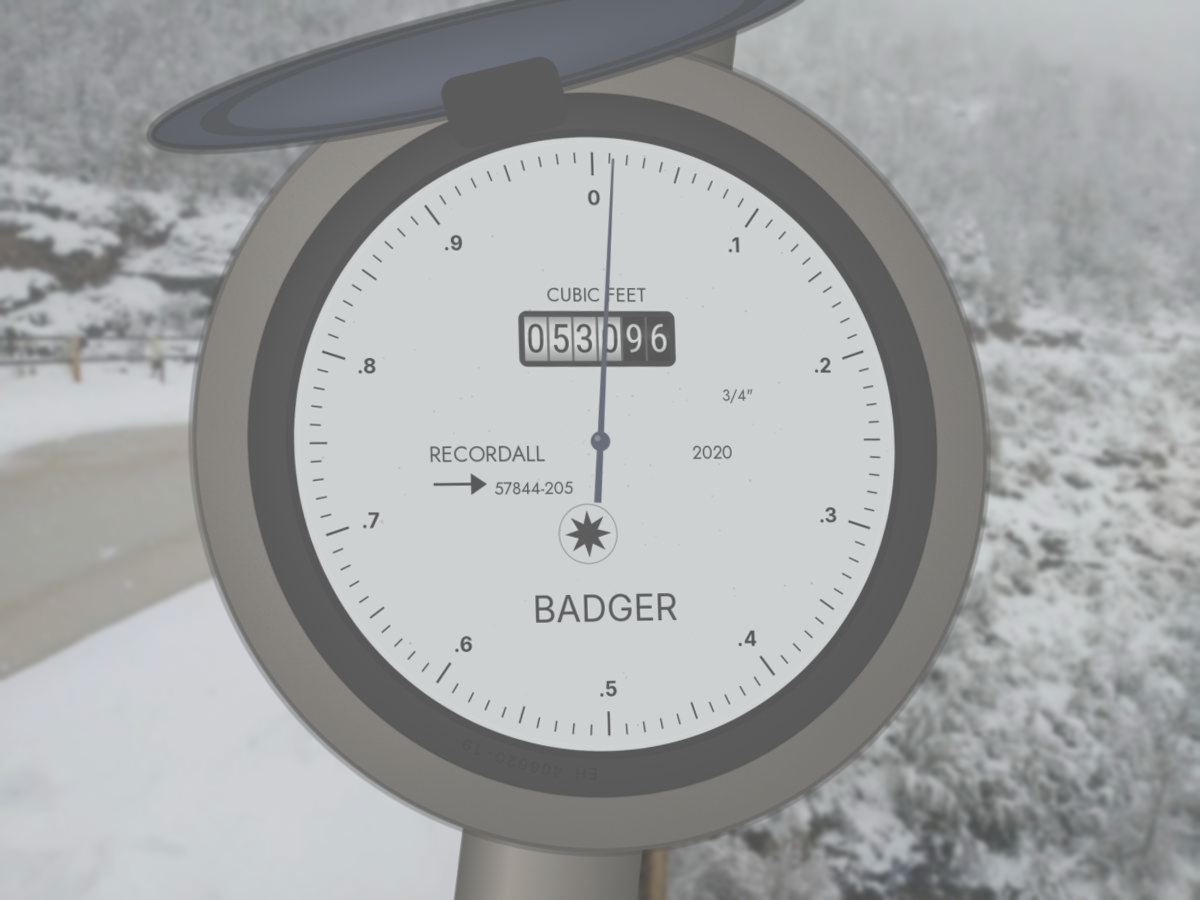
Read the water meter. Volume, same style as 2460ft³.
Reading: 53096.01ft³
